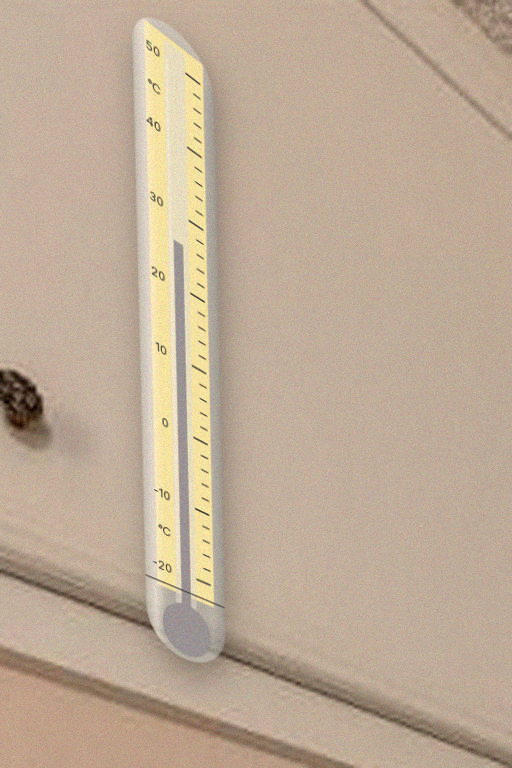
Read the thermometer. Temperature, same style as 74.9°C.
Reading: 26°C
